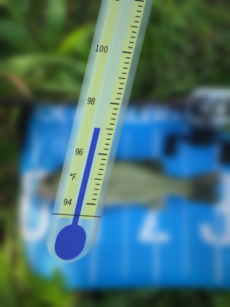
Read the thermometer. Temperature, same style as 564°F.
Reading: 97°F
